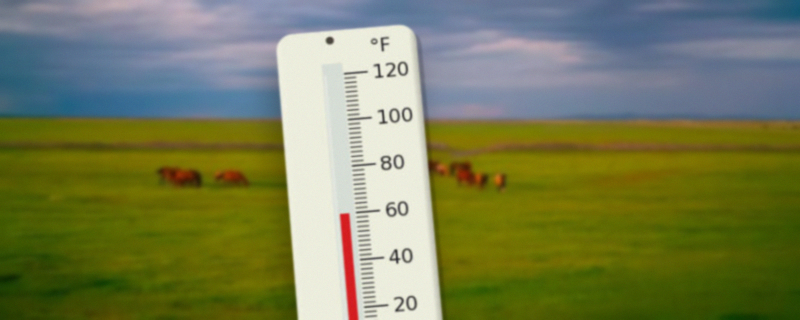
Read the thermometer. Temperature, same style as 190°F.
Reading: 60°F
